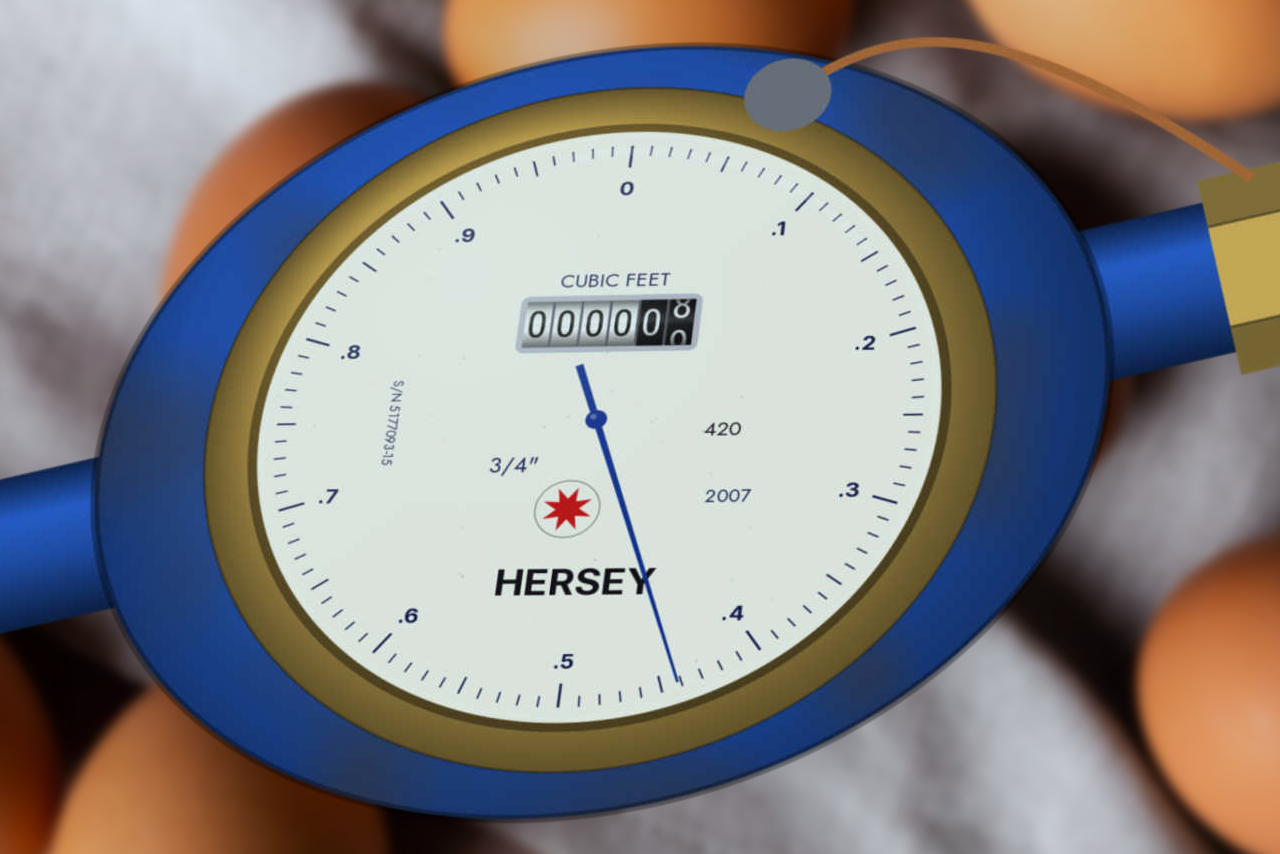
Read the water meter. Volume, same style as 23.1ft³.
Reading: 8.44ft³
